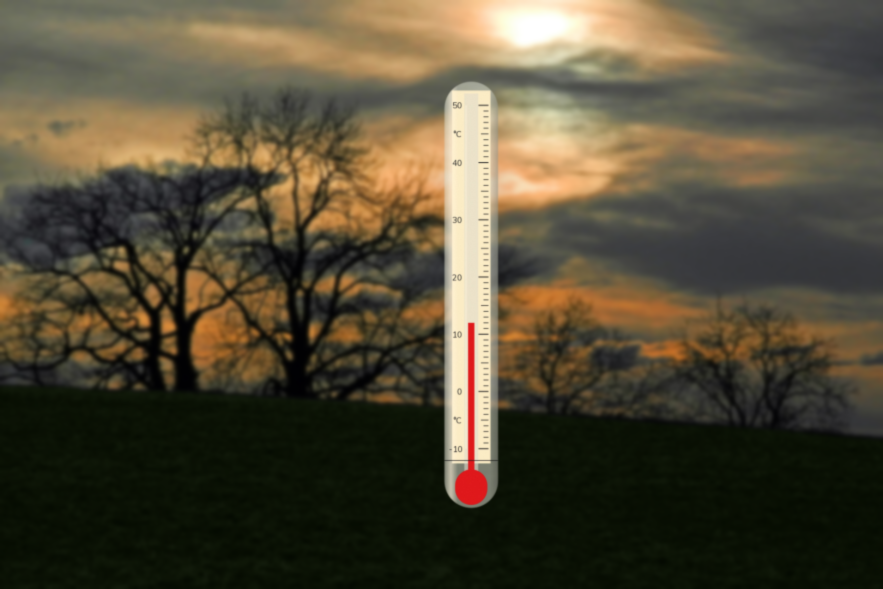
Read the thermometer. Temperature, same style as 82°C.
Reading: 12°C
